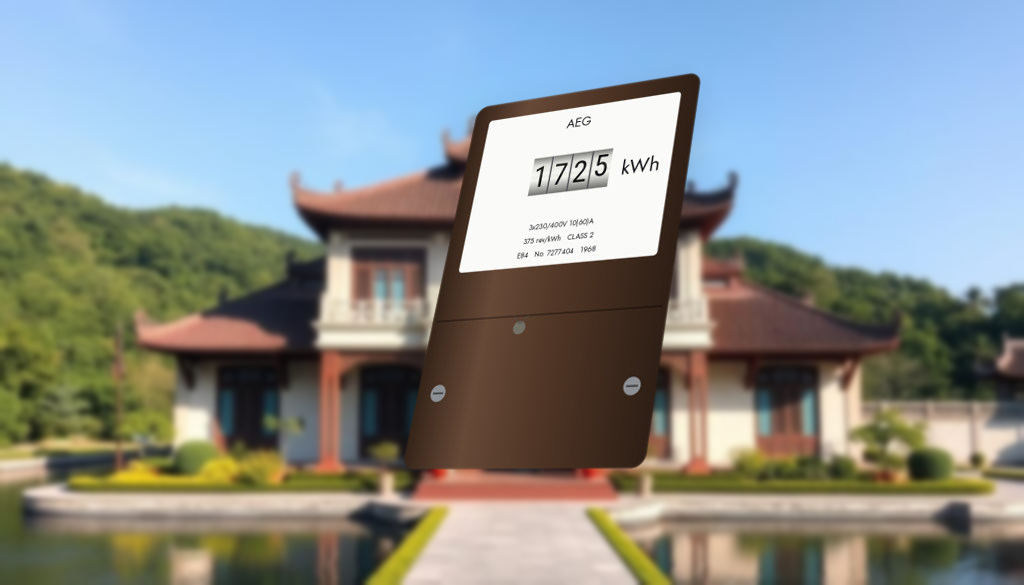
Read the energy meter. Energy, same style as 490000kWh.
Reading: 1725kWh
